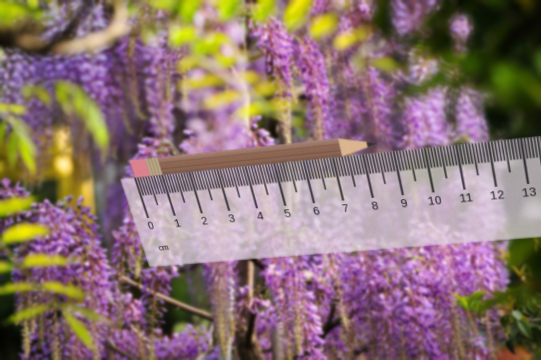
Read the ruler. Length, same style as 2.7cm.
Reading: 8.5cm
